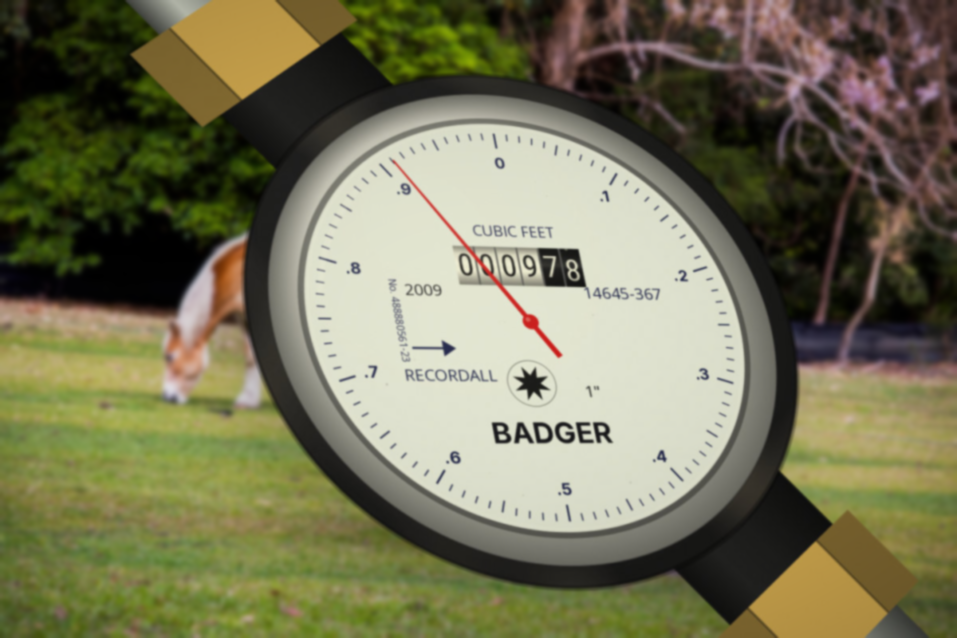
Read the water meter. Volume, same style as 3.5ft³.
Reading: 977.91ft³
